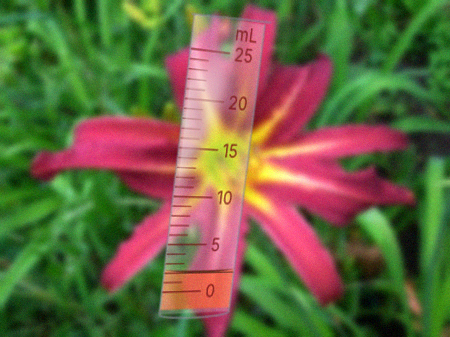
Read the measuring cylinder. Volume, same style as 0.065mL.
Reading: 2mL
